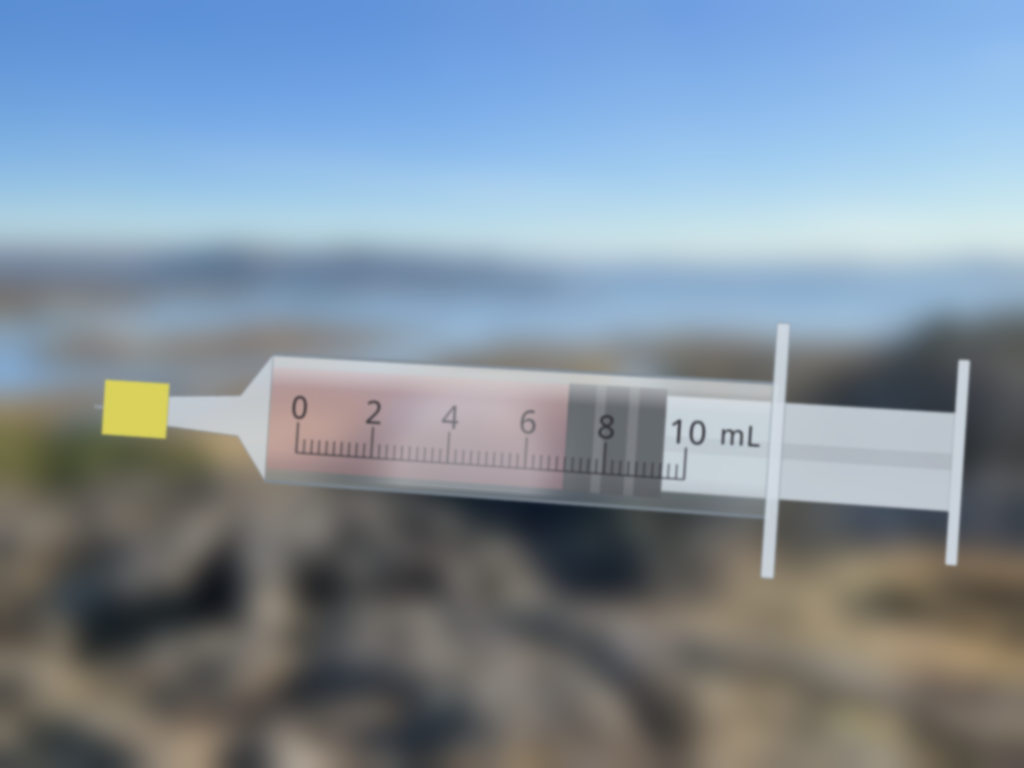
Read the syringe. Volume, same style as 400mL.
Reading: 7mL
